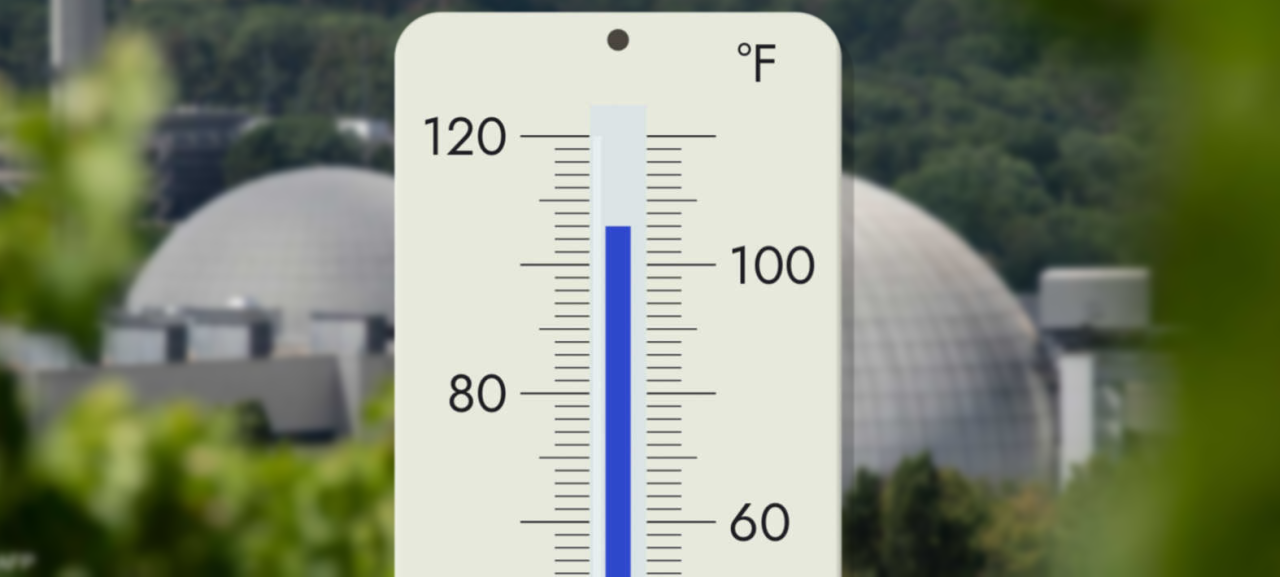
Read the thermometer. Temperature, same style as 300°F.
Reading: 106°F
